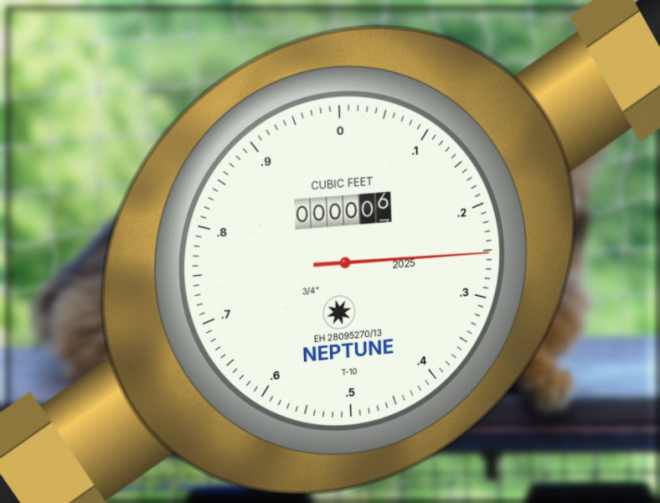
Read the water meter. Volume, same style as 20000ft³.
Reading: 6.25ft³
